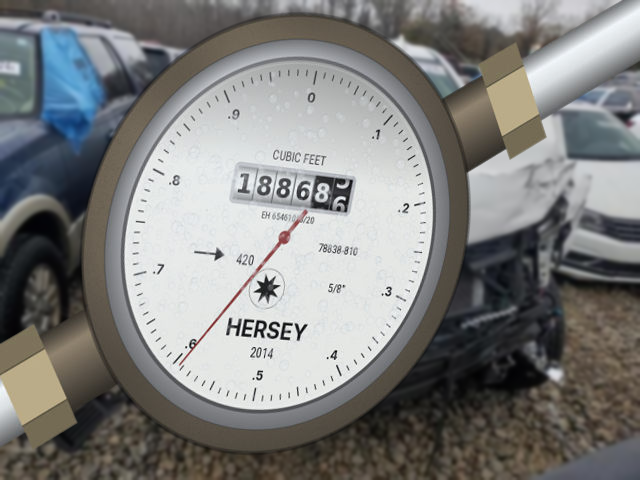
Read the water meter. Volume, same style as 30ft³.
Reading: 188685.59ft³
